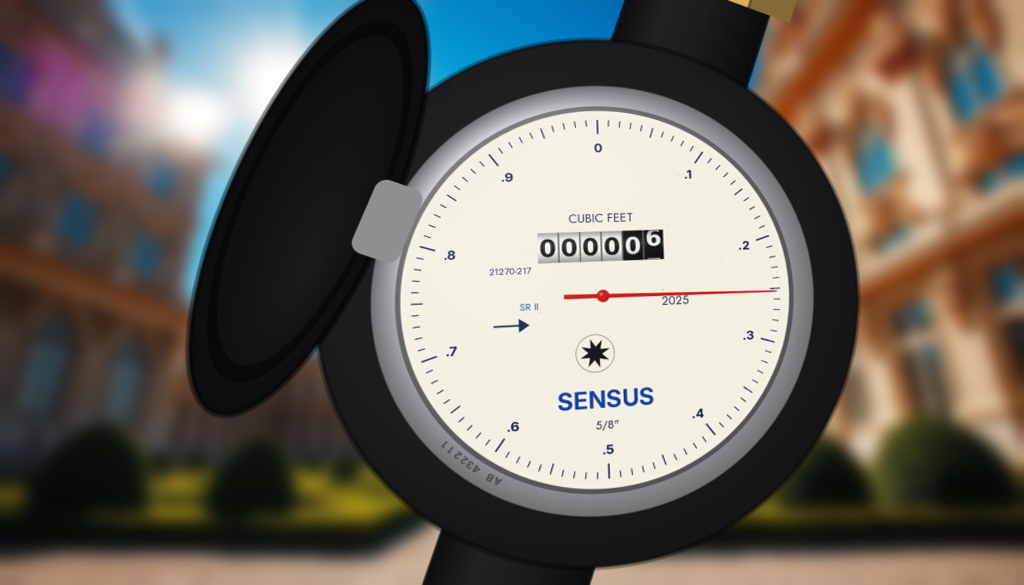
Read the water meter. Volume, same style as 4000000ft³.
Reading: 6.25ft³
